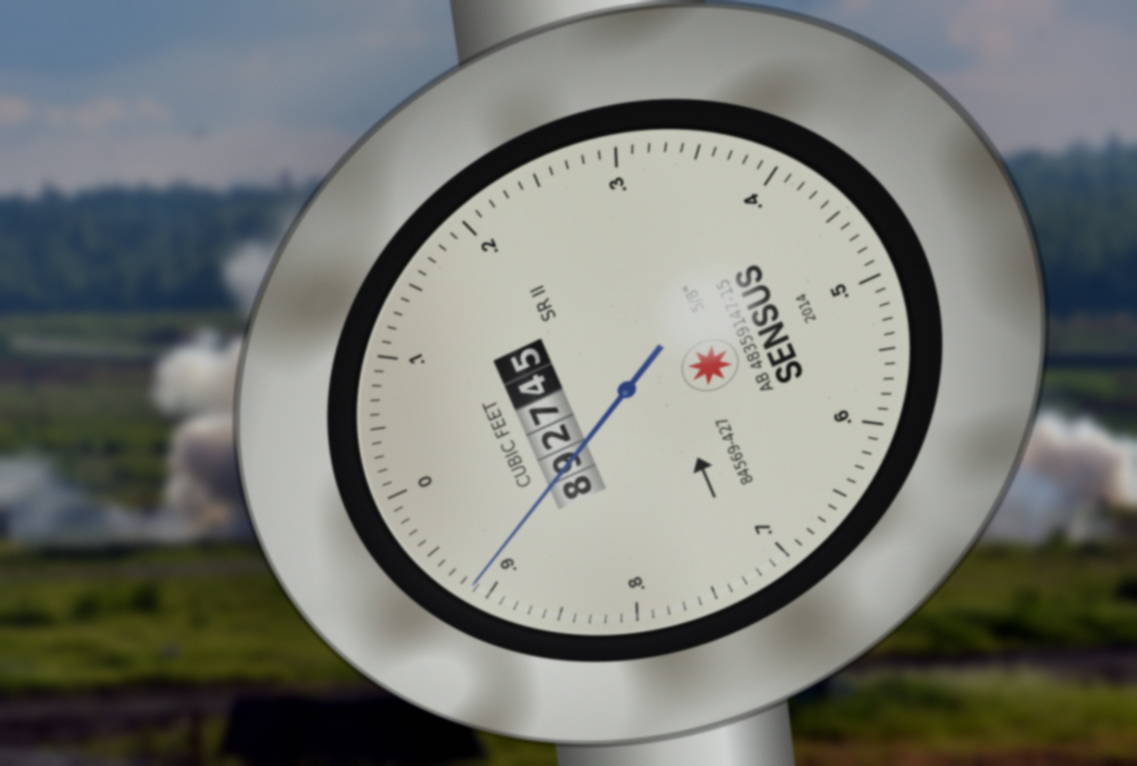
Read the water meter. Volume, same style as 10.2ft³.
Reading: 892744.91ft³
